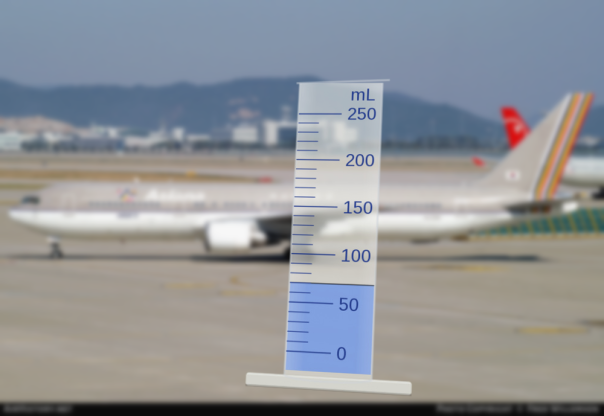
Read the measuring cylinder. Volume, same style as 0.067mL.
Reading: 70mL
